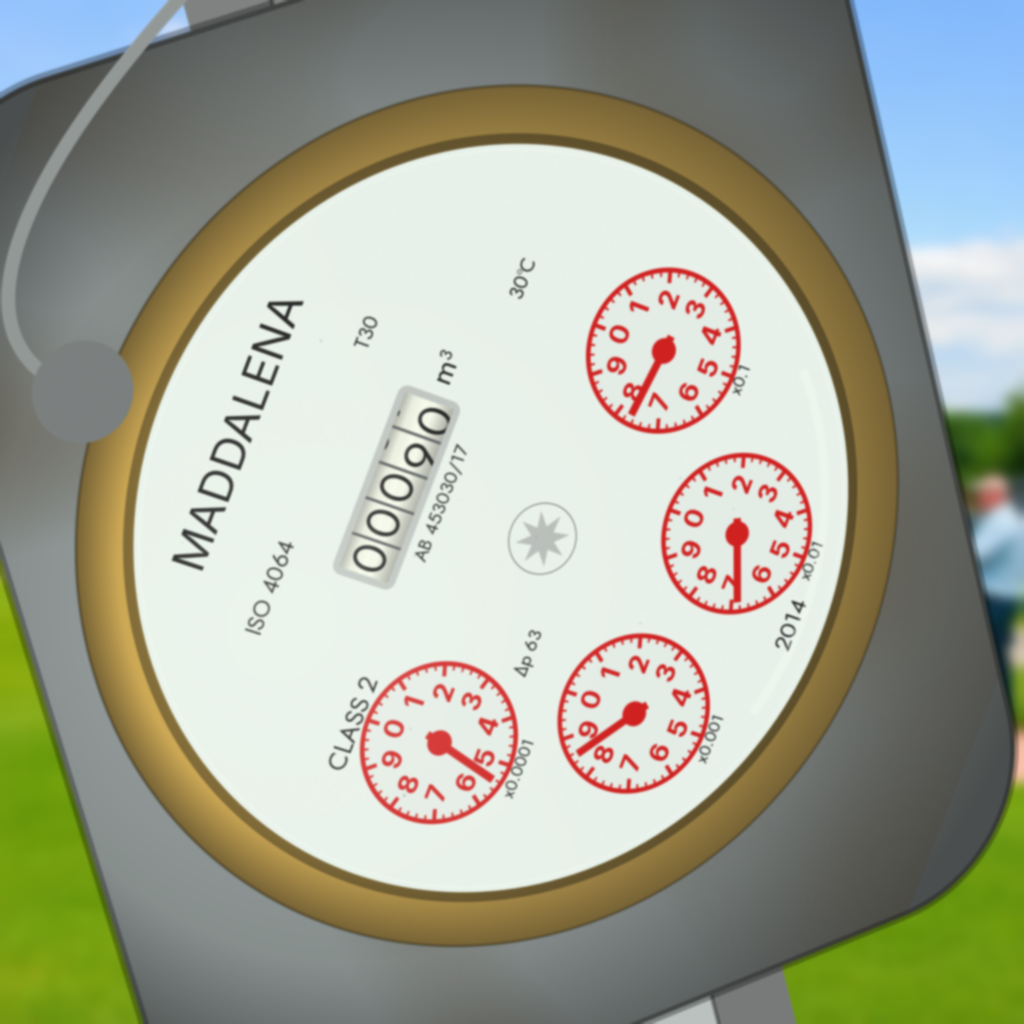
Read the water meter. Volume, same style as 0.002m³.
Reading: 89.7685m³
